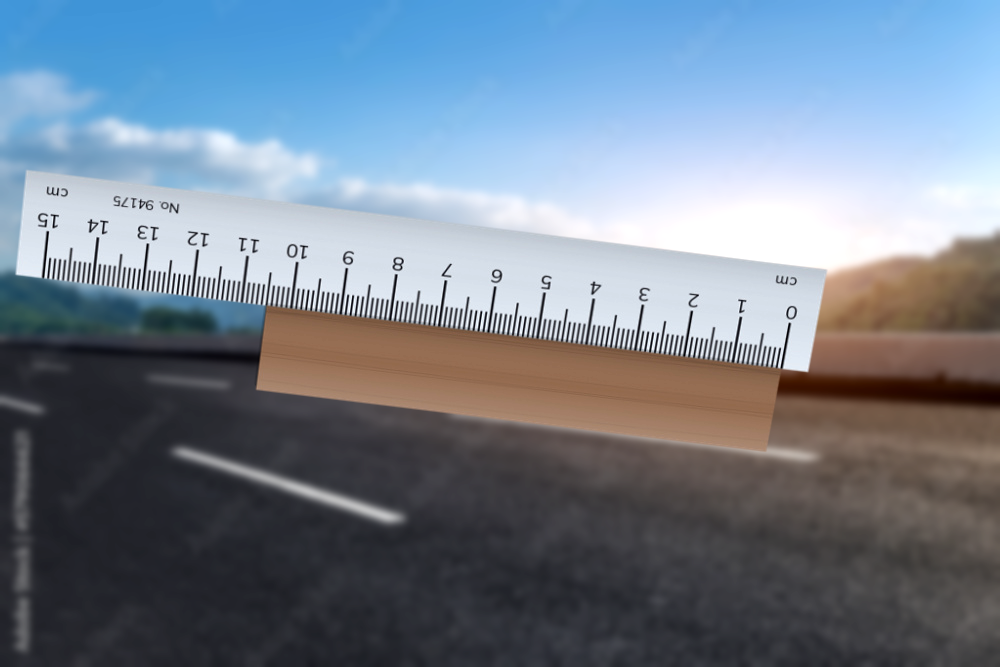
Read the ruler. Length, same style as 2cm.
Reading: 10.5cm
